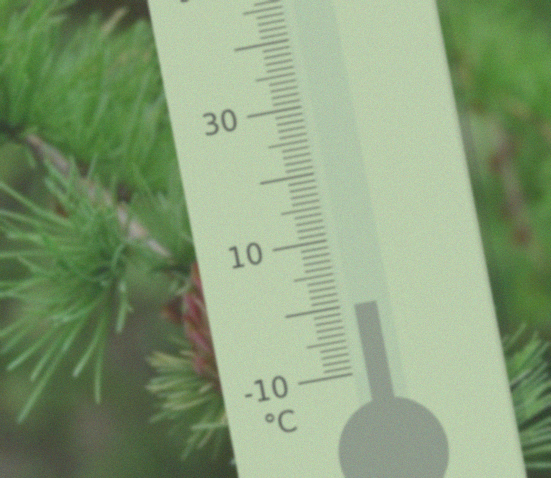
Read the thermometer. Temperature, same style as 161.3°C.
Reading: 0°C
